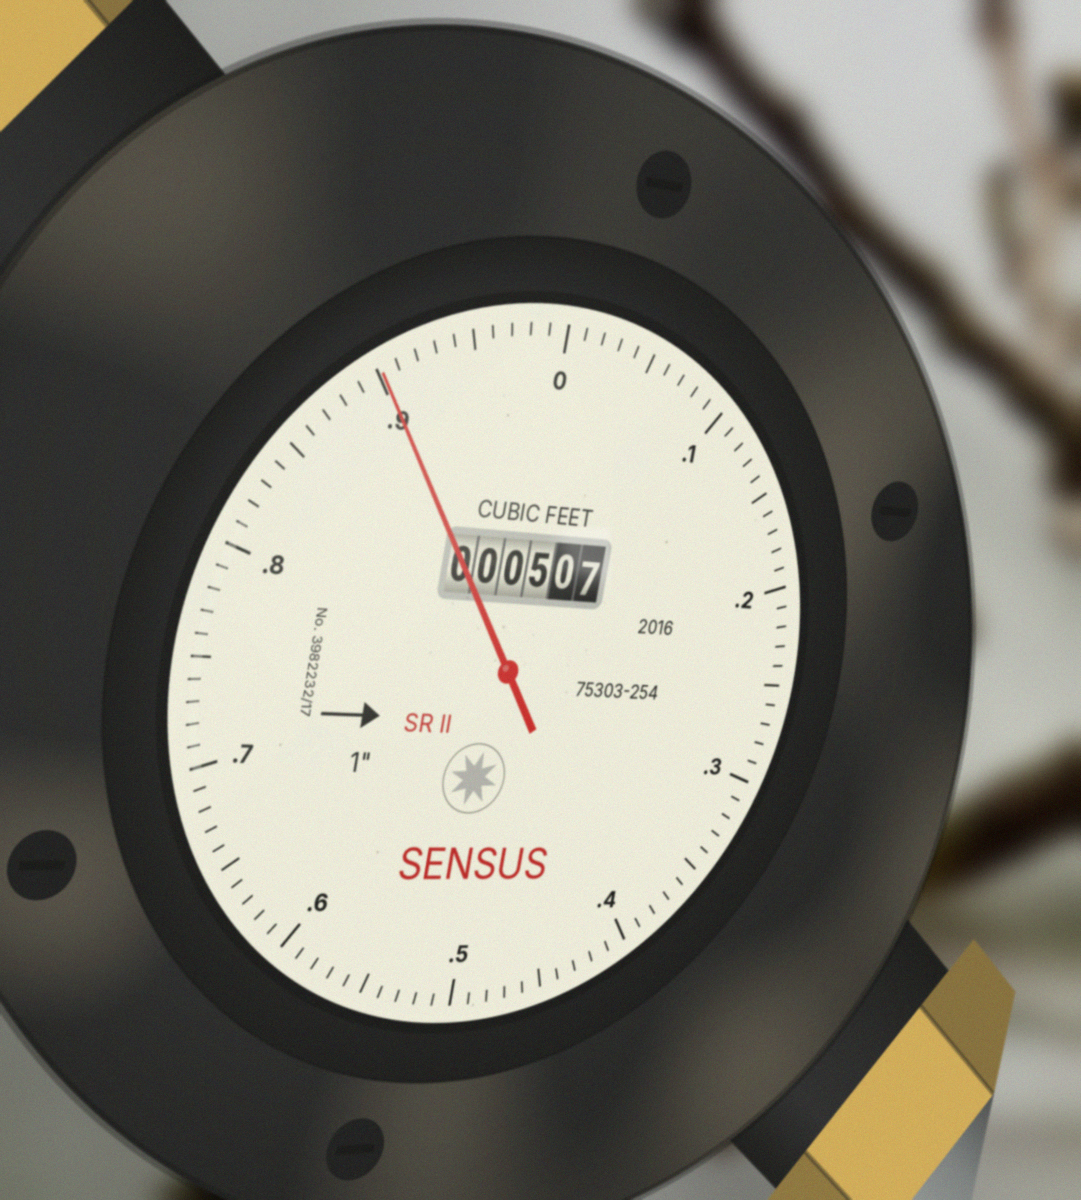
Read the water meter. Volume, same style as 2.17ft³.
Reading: 506.90ft³
